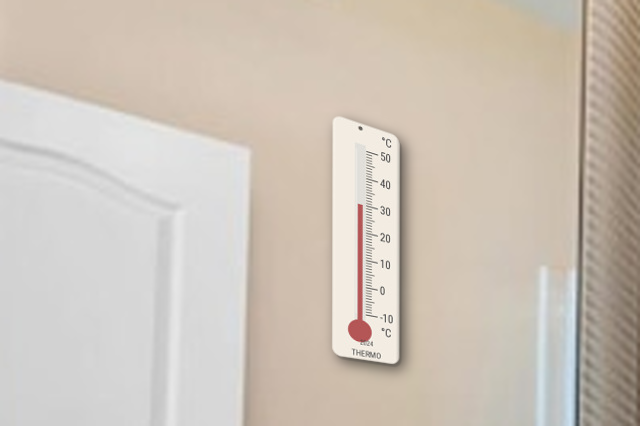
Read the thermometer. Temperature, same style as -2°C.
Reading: 30°C
